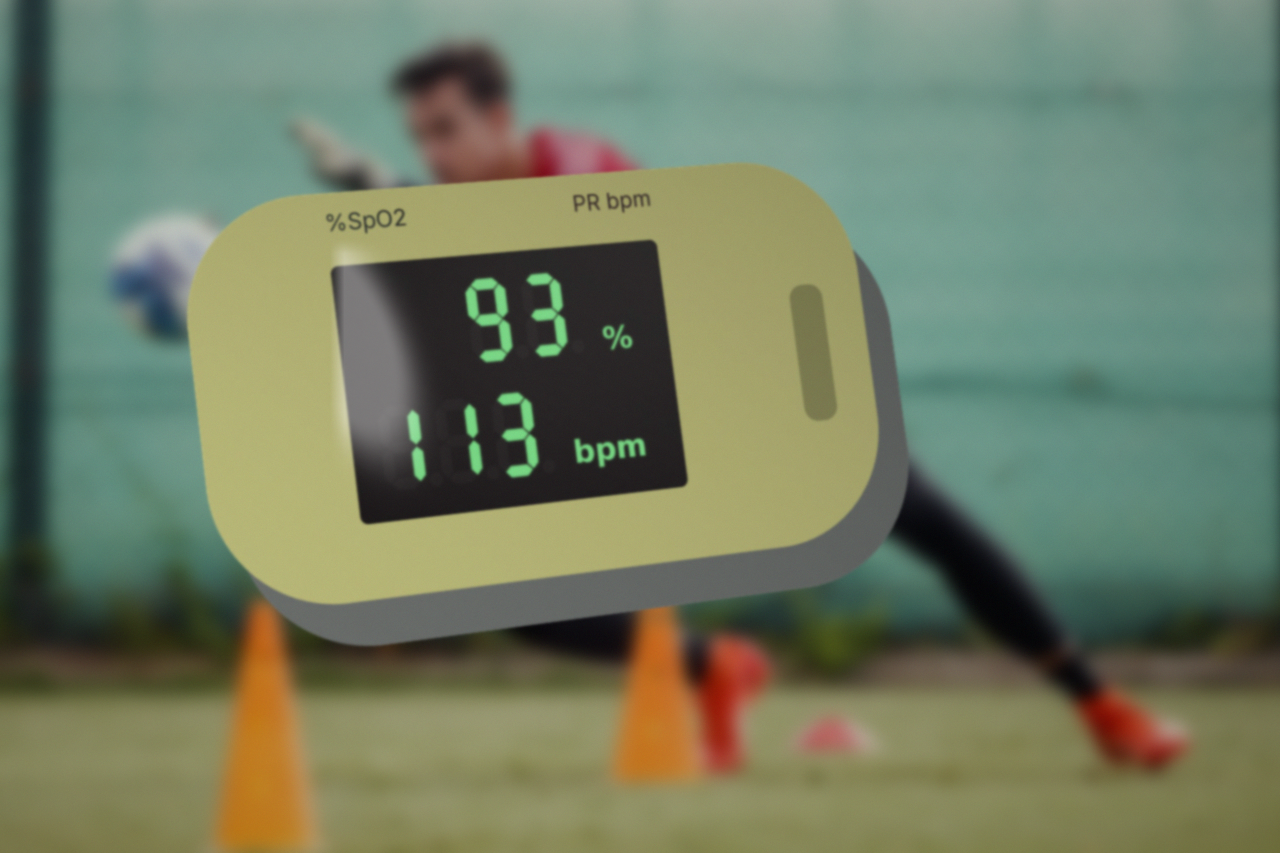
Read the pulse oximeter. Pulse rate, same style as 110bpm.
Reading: 113bpm
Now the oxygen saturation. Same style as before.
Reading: 93%
